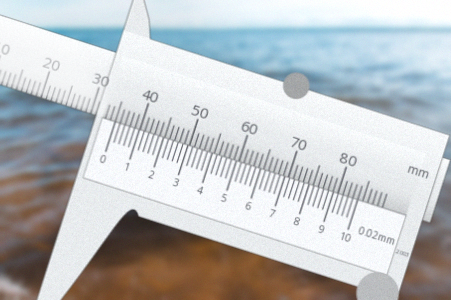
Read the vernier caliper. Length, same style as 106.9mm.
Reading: 35.0mm
